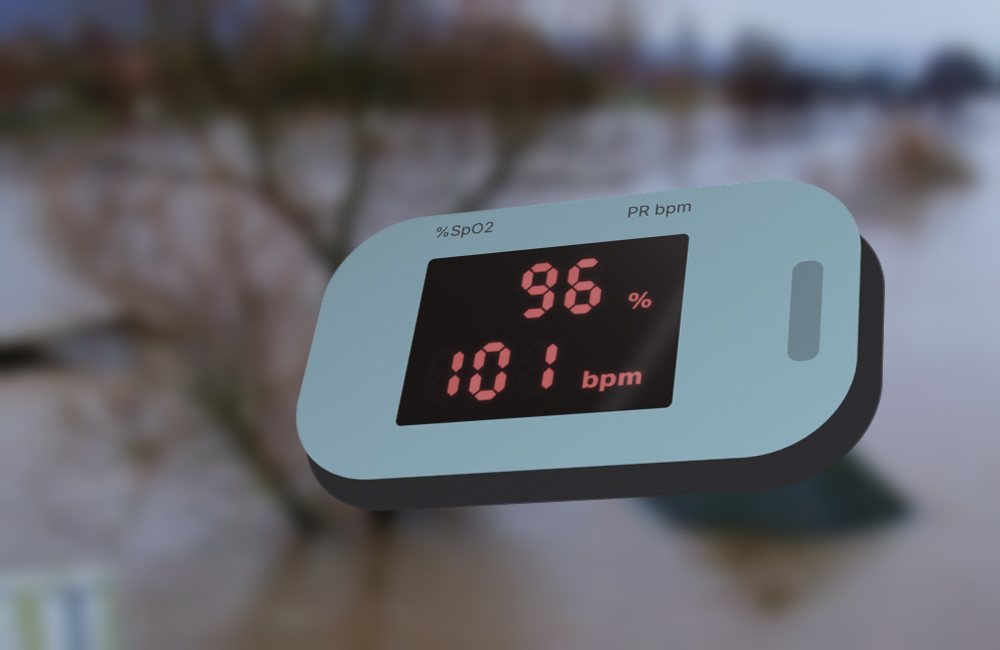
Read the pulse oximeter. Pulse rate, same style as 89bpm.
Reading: 101bpm
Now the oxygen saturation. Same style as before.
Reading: 96%
